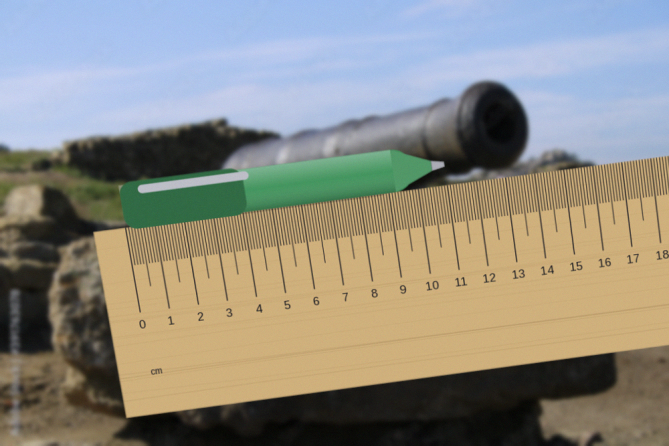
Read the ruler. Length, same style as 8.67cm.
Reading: 11cm
